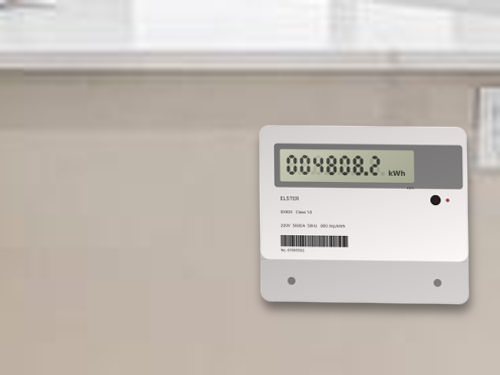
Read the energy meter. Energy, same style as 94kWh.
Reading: 4808.2kWh
